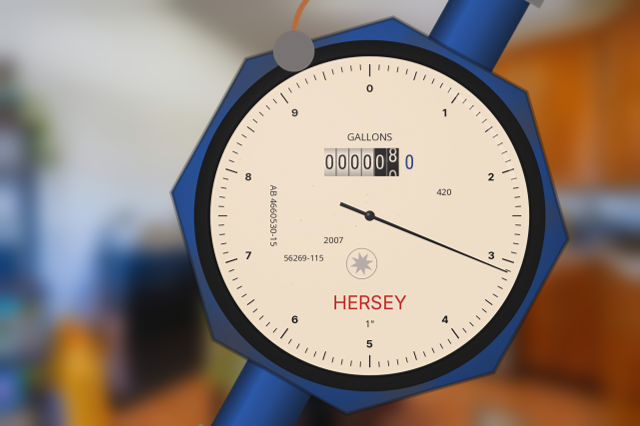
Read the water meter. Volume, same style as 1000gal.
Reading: 83.1gal
